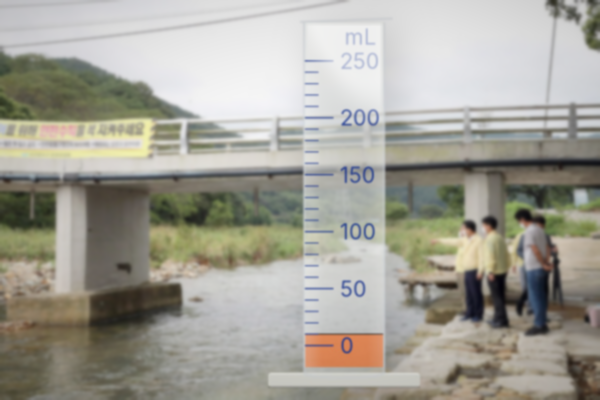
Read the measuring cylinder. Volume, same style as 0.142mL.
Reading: 10mL
